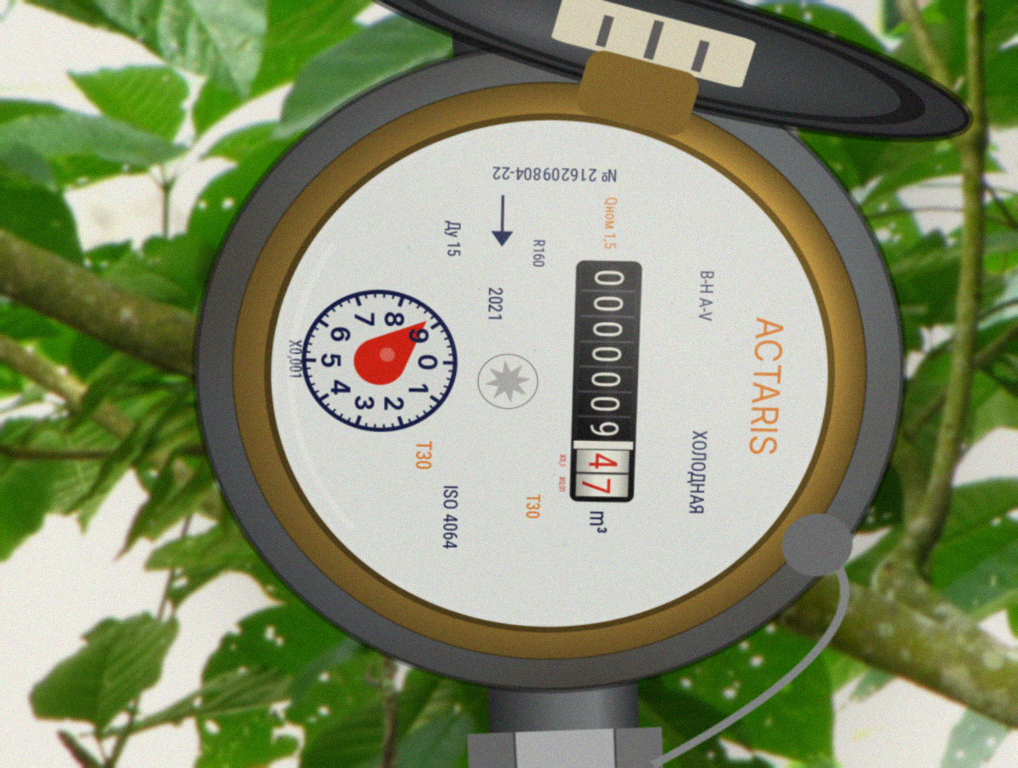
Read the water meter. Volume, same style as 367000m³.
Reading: 9.468m³
